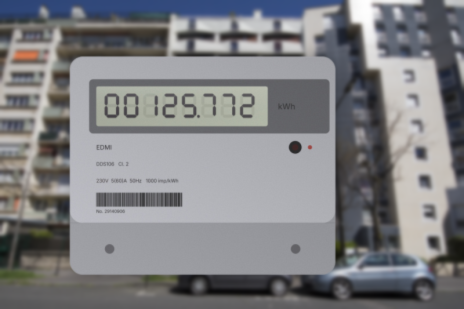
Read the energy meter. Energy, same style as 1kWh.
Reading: 125.772kWh
